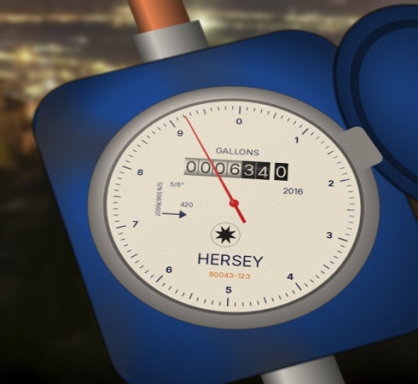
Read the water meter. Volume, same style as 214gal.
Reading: 6339.2gal
